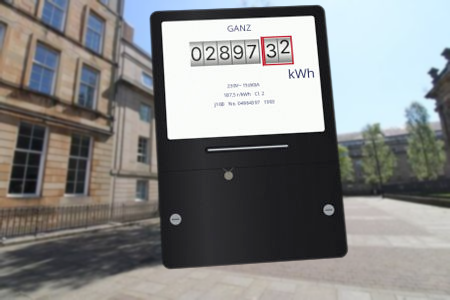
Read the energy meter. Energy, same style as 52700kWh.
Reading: 2897.32kWh
